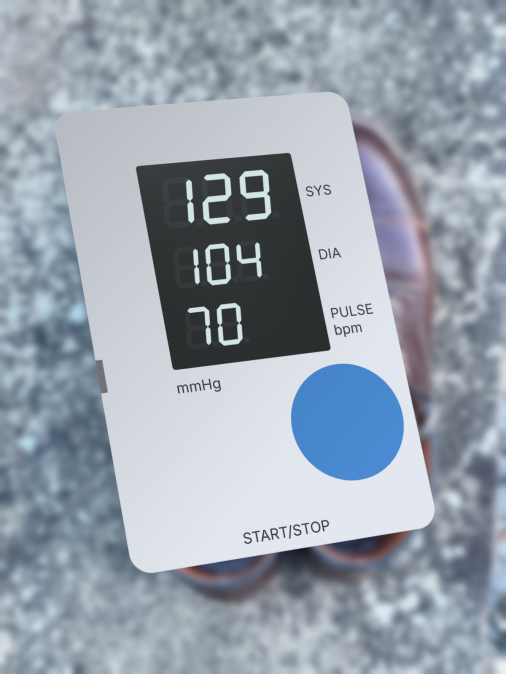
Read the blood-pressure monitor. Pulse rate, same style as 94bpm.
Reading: 70bpm
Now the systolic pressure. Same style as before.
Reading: 129mmHg
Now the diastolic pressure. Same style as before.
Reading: 104mmHg
